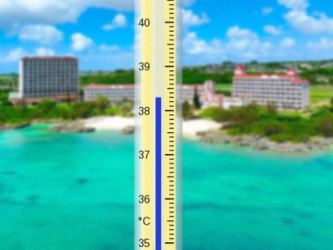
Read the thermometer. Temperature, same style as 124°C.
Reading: 38.3°C
